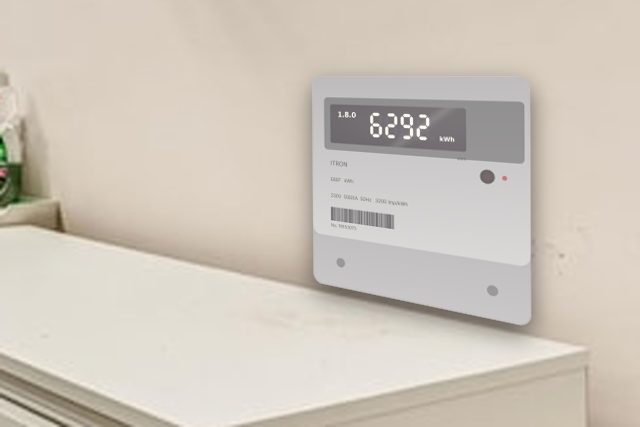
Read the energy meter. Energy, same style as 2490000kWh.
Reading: 6292kWh
